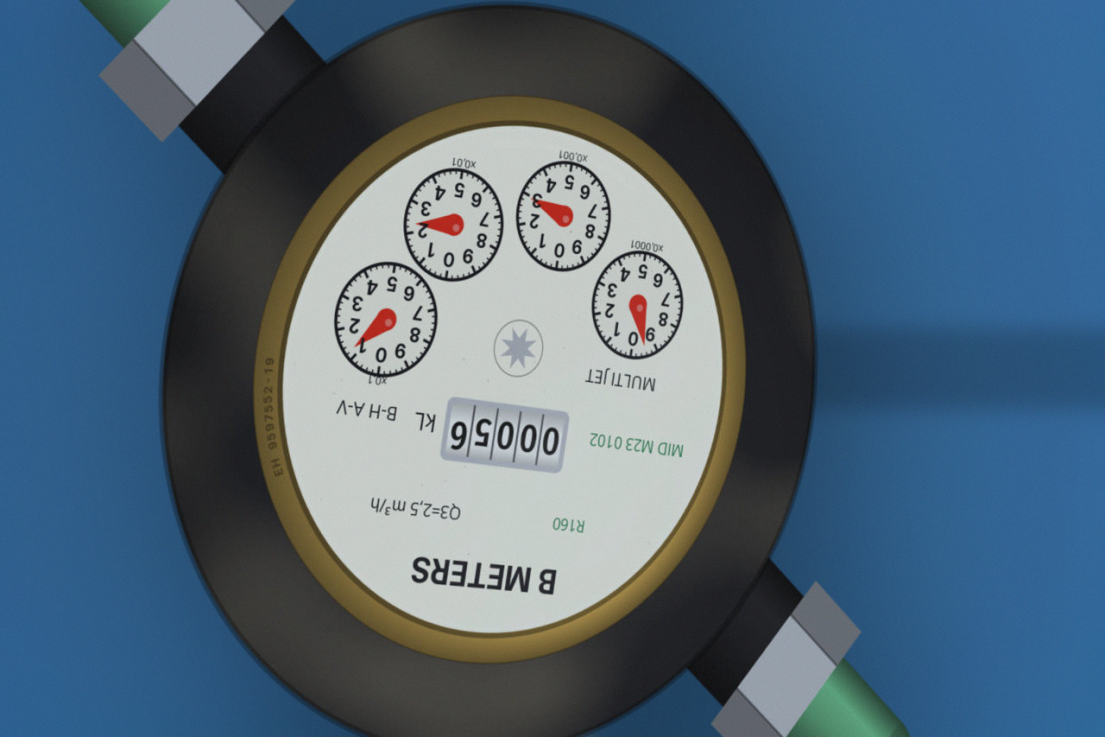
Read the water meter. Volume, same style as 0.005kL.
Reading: 56.1229kL
